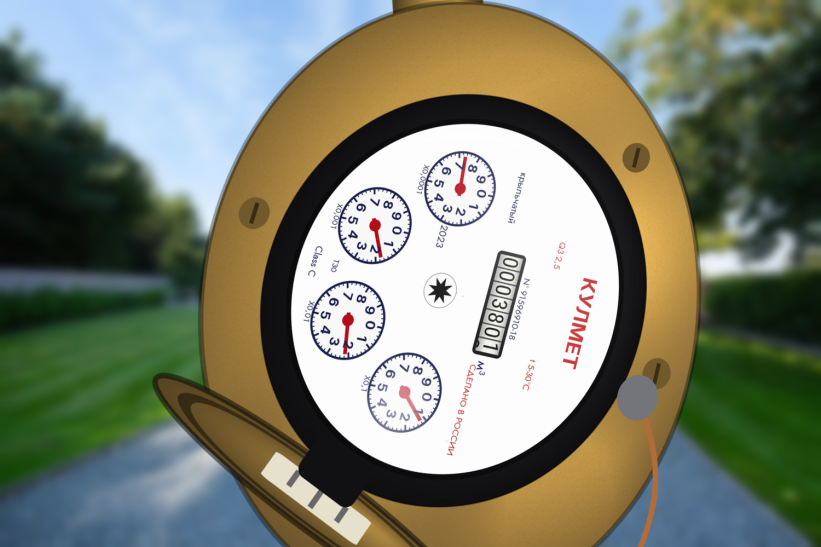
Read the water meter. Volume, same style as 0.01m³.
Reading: 3801.1217m³
